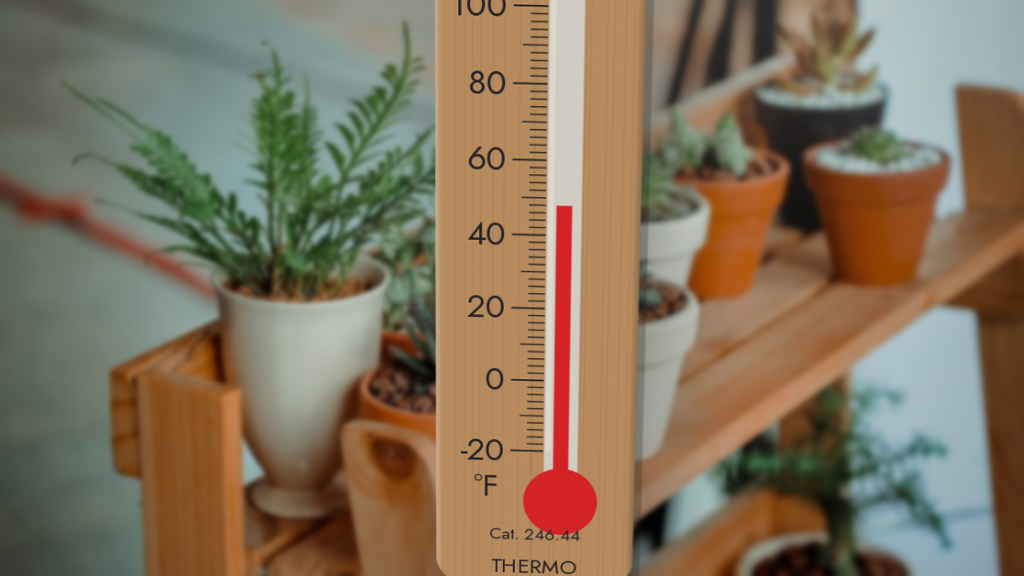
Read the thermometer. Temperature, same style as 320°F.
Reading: 48°F
